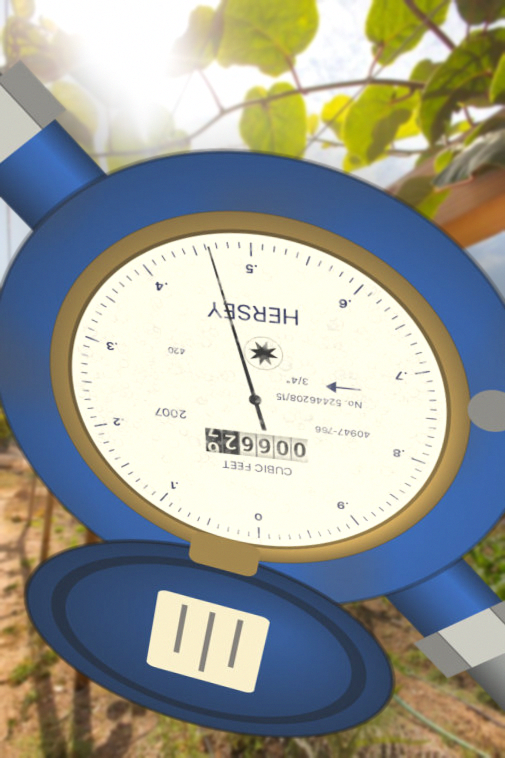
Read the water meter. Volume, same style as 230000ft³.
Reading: 6626.46ft³
